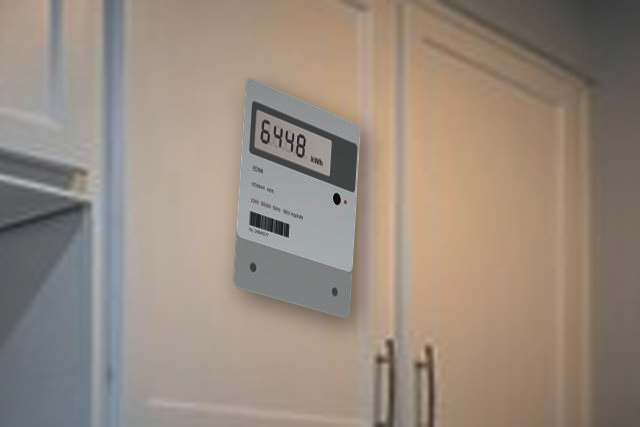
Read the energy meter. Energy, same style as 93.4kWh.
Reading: 6448kWh
